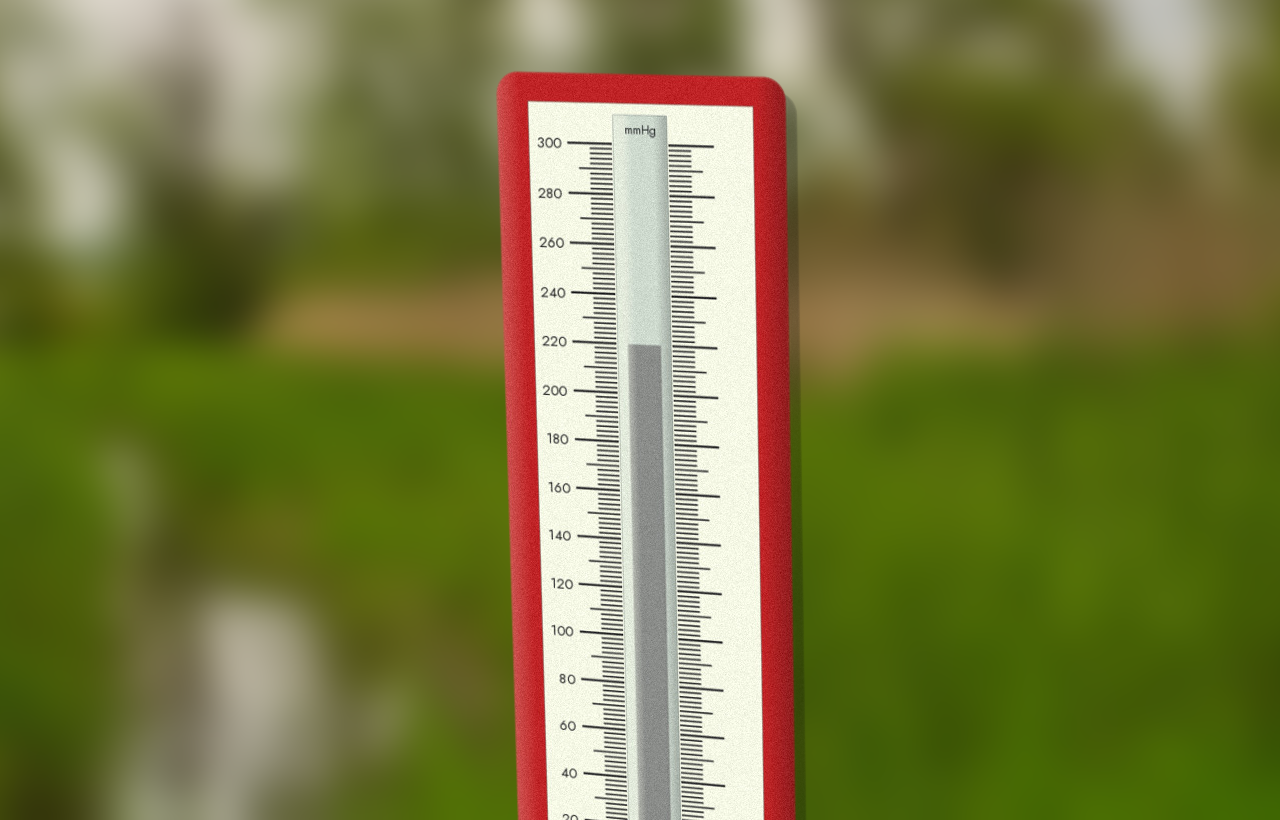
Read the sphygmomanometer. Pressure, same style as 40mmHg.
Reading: 220mmHg
